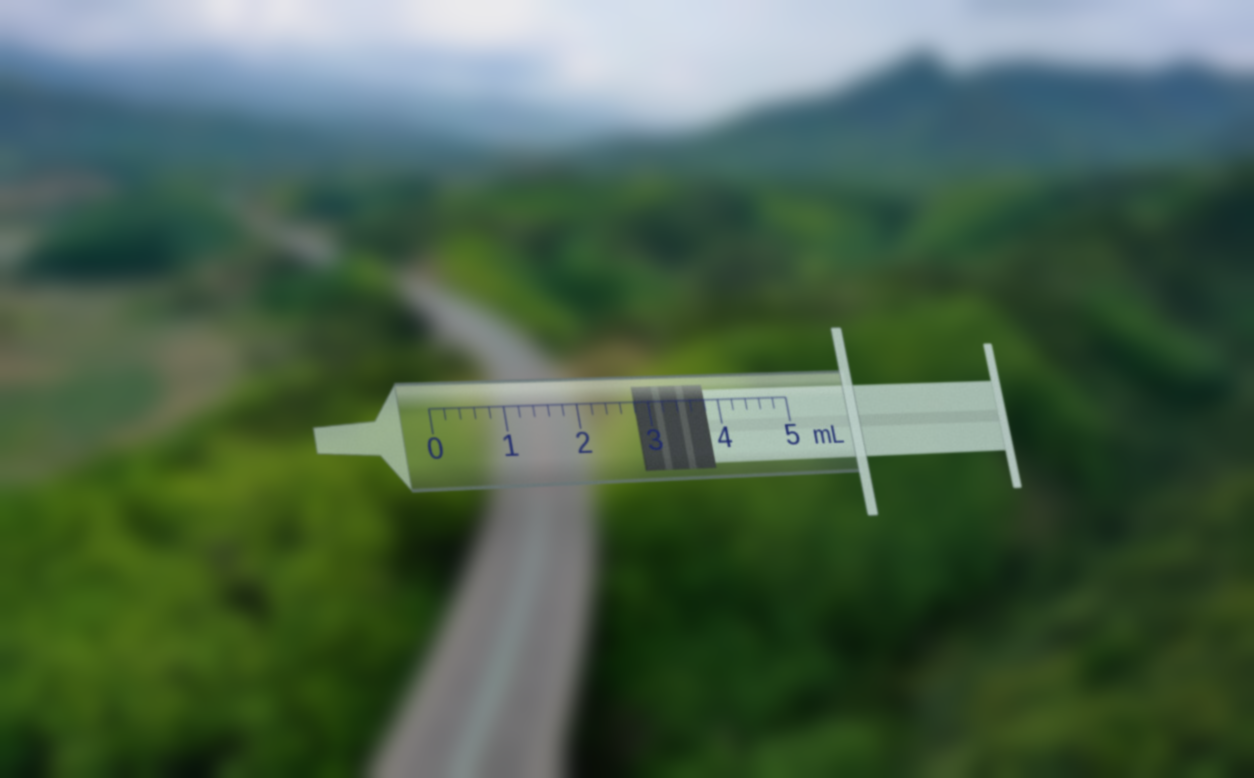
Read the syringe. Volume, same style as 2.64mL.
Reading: 2.8mL
